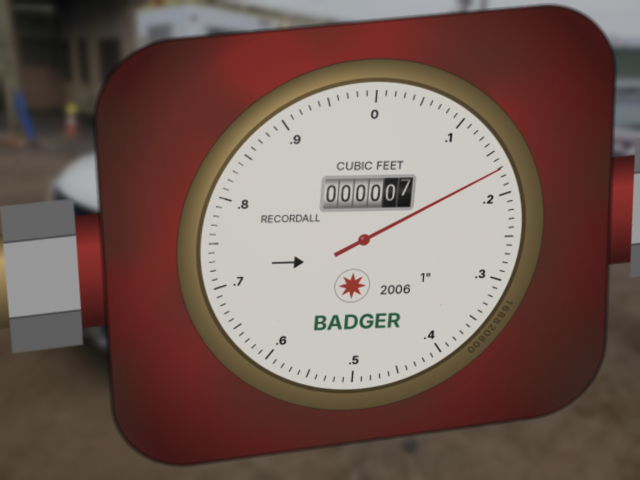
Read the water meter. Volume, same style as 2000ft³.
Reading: 7.17ft³
